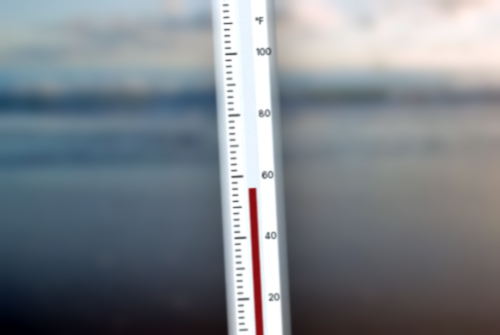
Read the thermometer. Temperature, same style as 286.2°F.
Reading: 56°F
